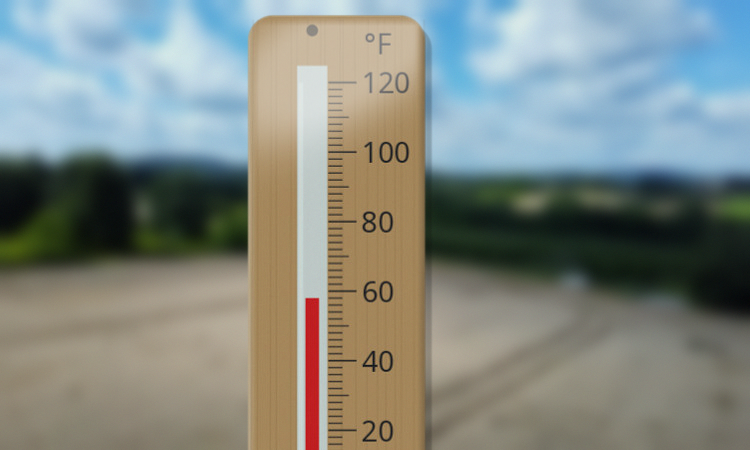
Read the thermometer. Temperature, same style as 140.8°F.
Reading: 58°F
